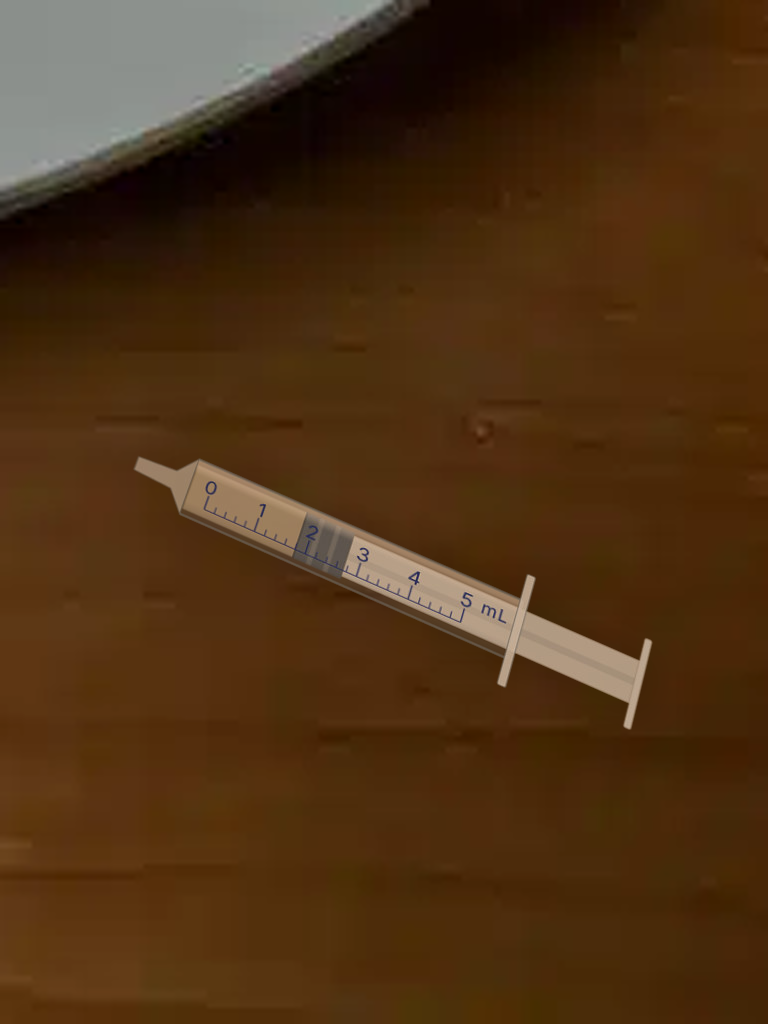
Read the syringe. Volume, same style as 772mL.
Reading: 1.8mL
